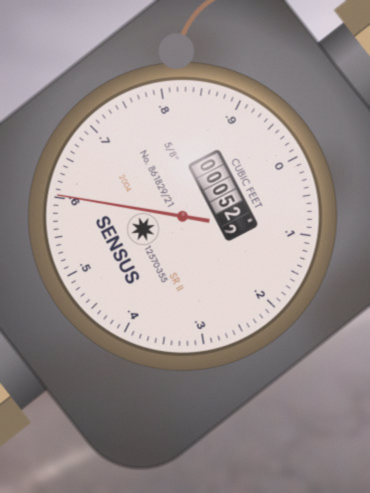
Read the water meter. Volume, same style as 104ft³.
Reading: 521.60ft³
